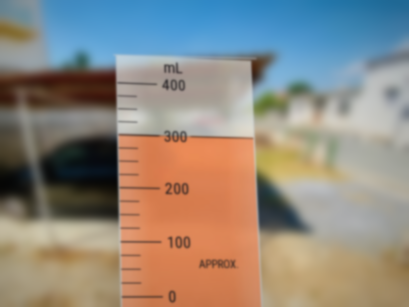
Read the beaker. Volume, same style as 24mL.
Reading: 300mL
